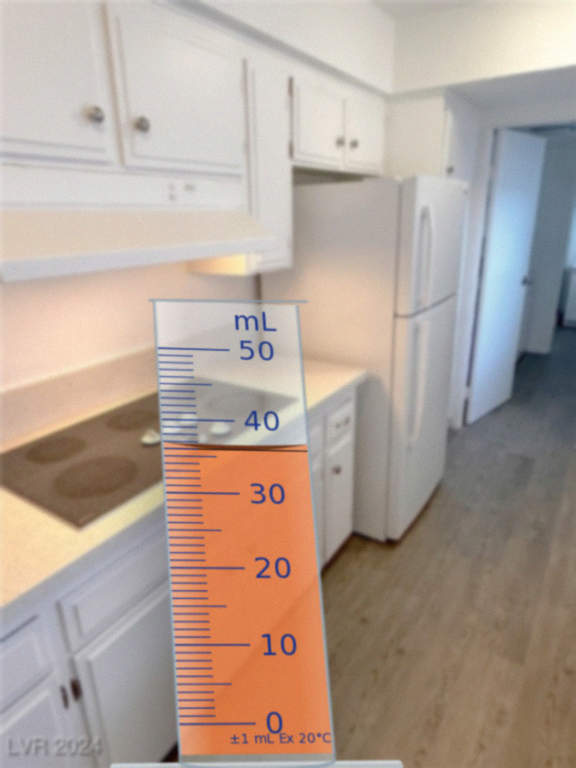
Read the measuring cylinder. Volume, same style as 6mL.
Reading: 36mL
